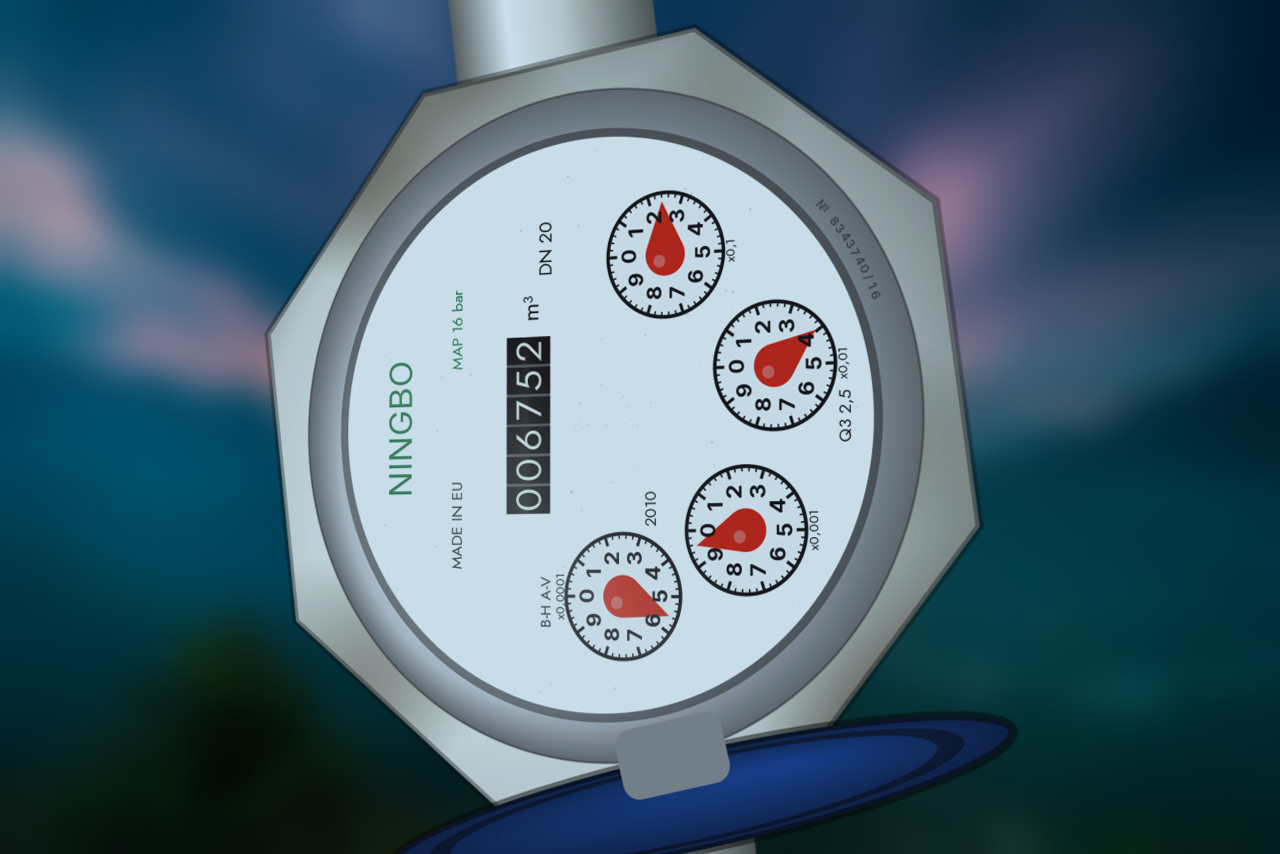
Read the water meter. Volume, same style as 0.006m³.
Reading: 6752.2395m³
